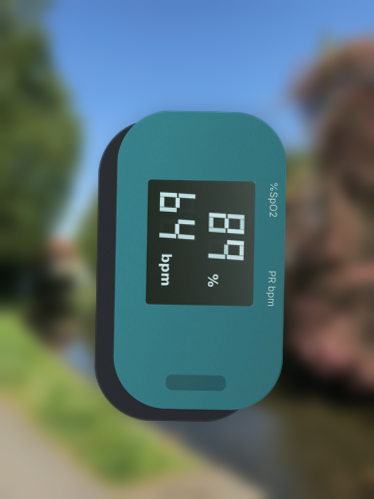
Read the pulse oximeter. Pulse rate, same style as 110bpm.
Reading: 64bpm
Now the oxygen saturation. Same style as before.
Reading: 89%
